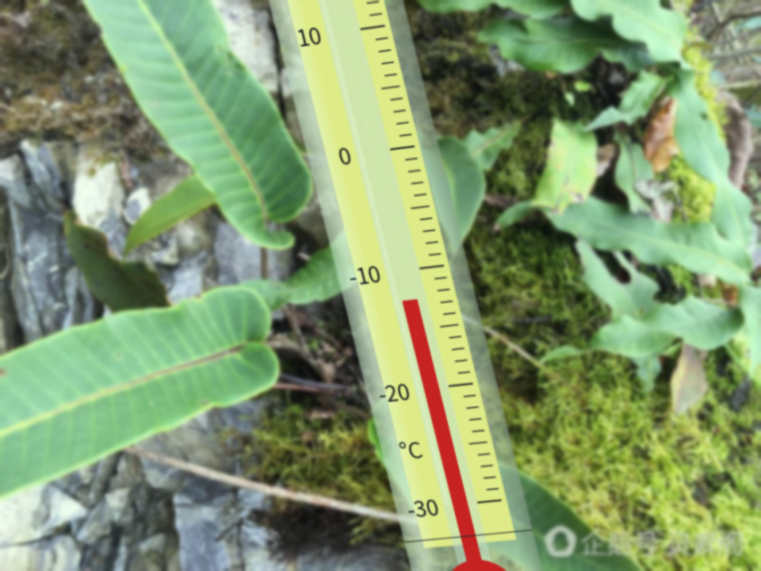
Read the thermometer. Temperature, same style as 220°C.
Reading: -12.5°C
